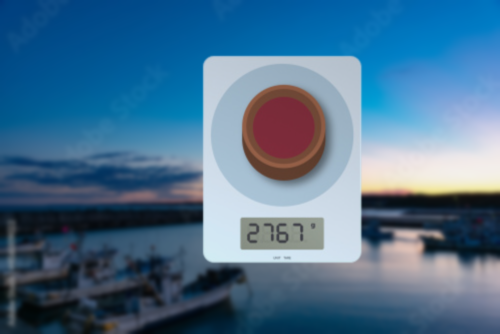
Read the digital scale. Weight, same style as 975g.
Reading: 2767g
